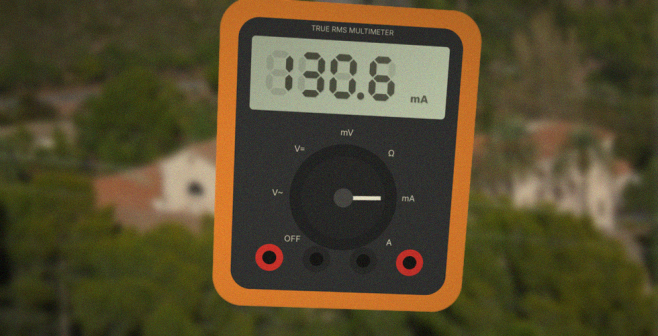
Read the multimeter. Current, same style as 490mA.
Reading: 130.6mA
